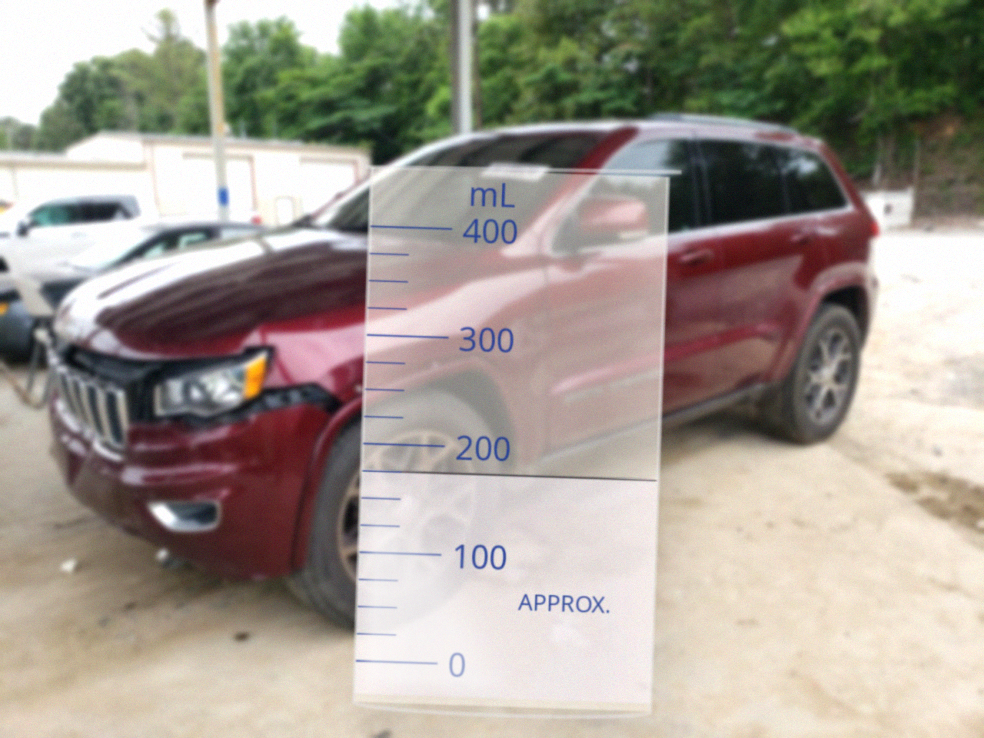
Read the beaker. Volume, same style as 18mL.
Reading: 175mL
